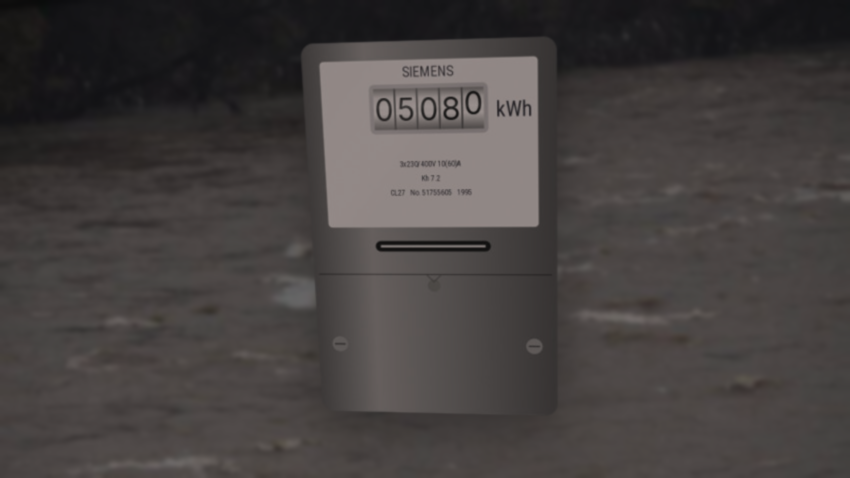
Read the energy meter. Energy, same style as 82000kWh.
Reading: 5080kWh
